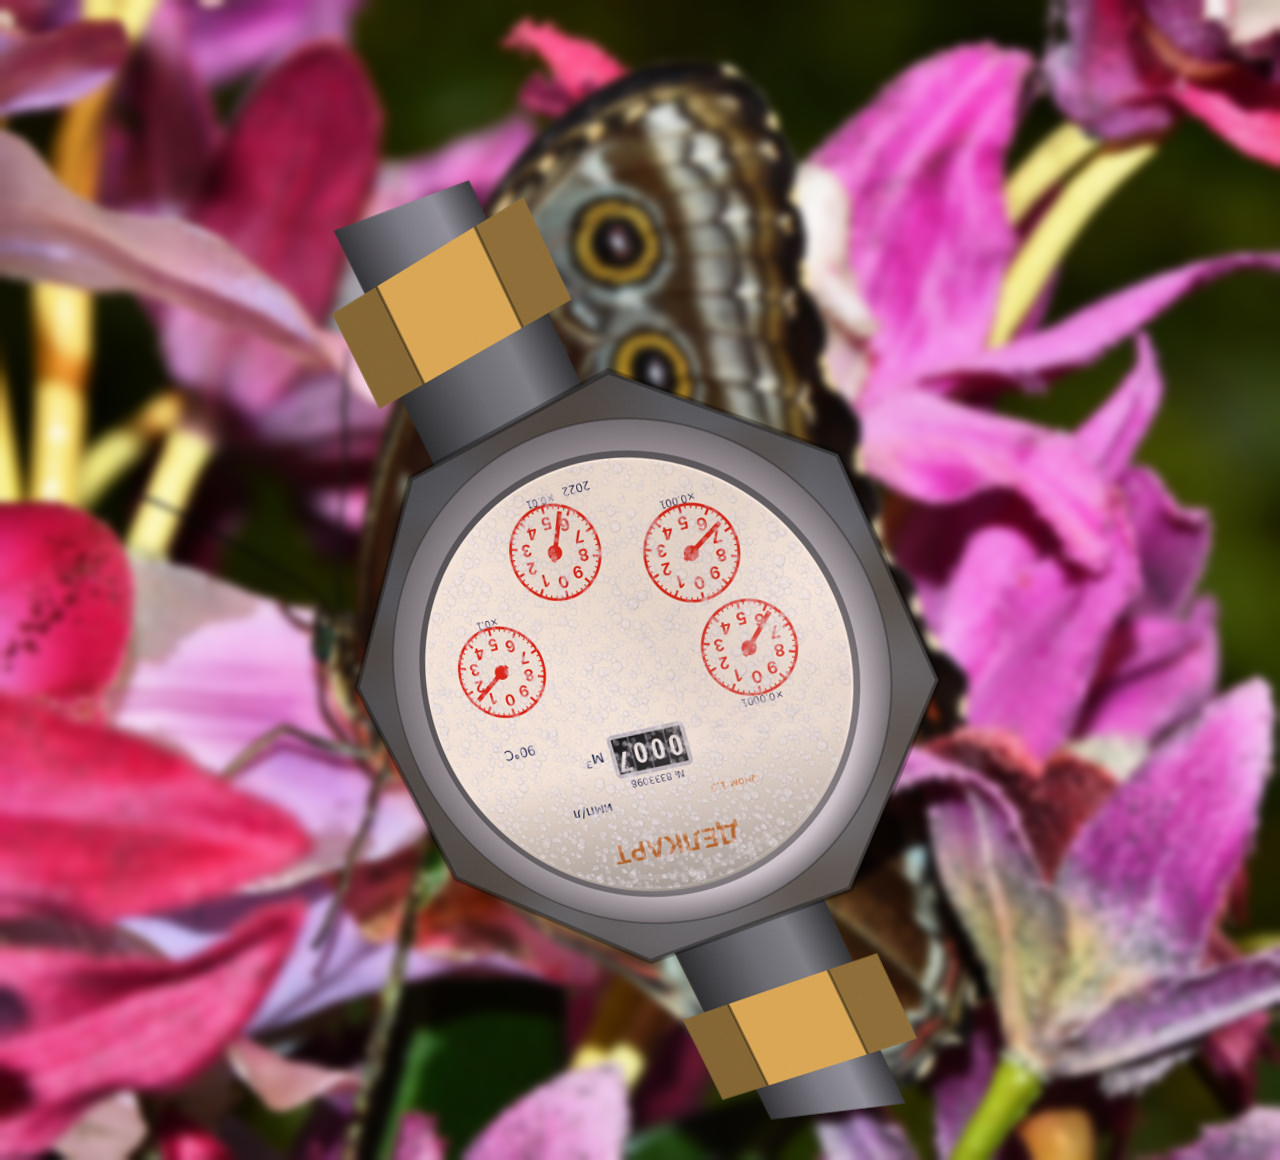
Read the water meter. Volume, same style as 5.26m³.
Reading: 7.1566m³
